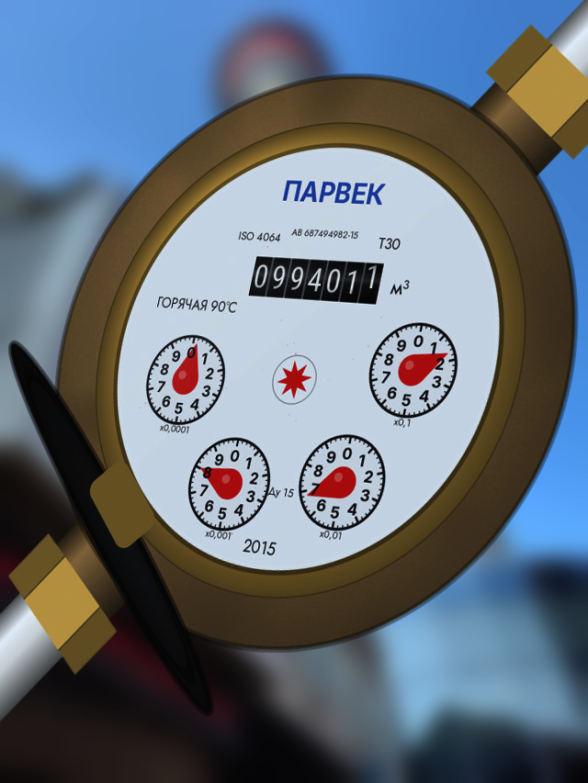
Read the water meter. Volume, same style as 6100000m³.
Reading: 994011.1680m³
